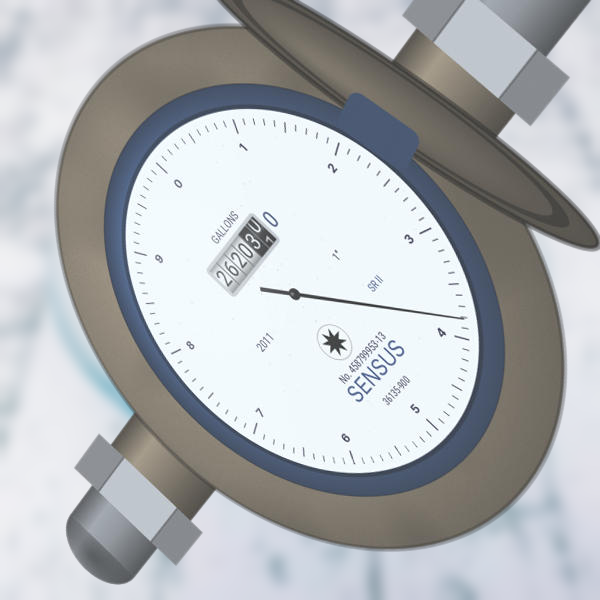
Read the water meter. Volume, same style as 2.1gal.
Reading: 2620303.8gal
